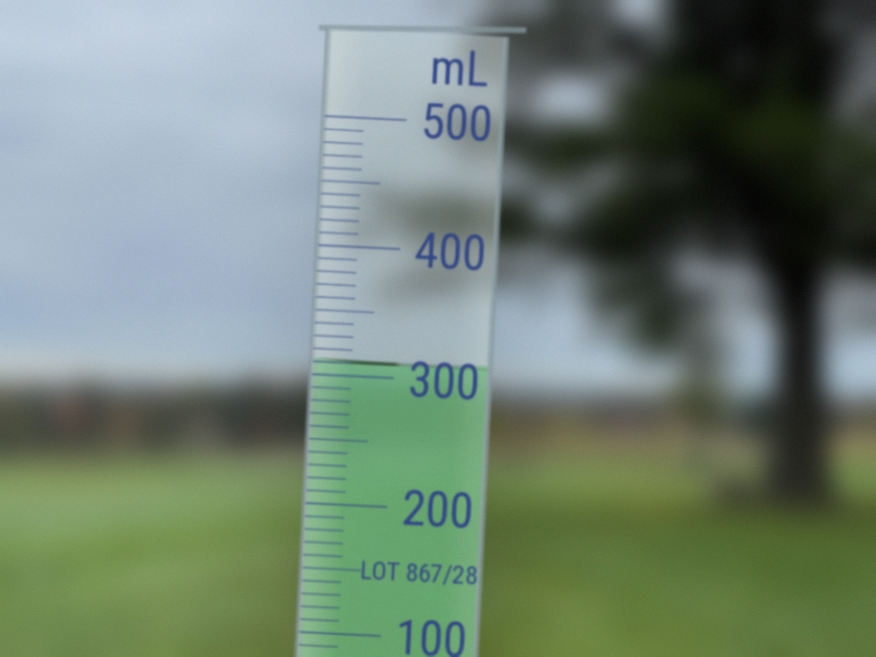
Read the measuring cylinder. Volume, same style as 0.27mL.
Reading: 310mL
